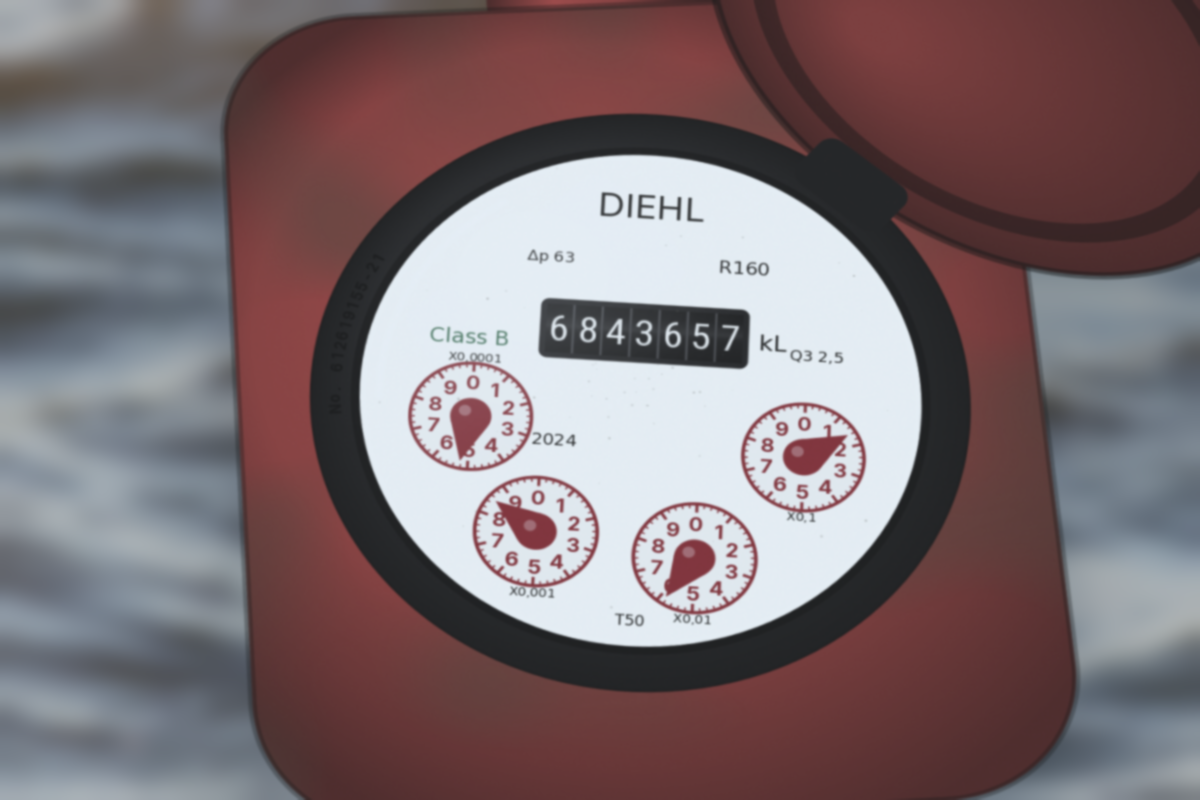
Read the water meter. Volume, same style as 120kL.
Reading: 6843657.1585kL
